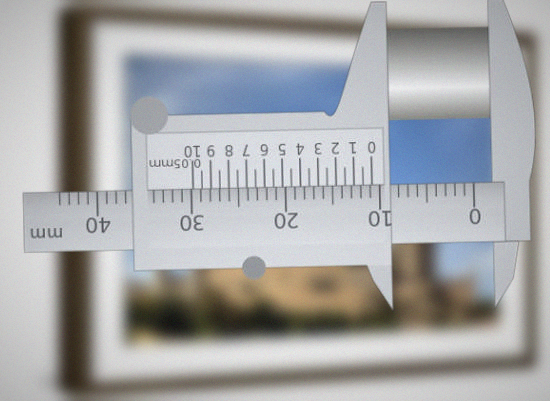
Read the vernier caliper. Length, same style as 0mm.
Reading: 10.8mm
